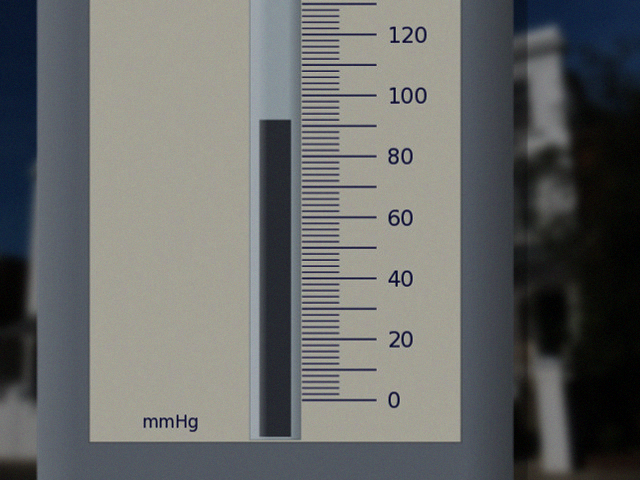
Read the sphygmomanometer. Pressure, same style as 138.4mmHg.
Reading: 92mmHg
